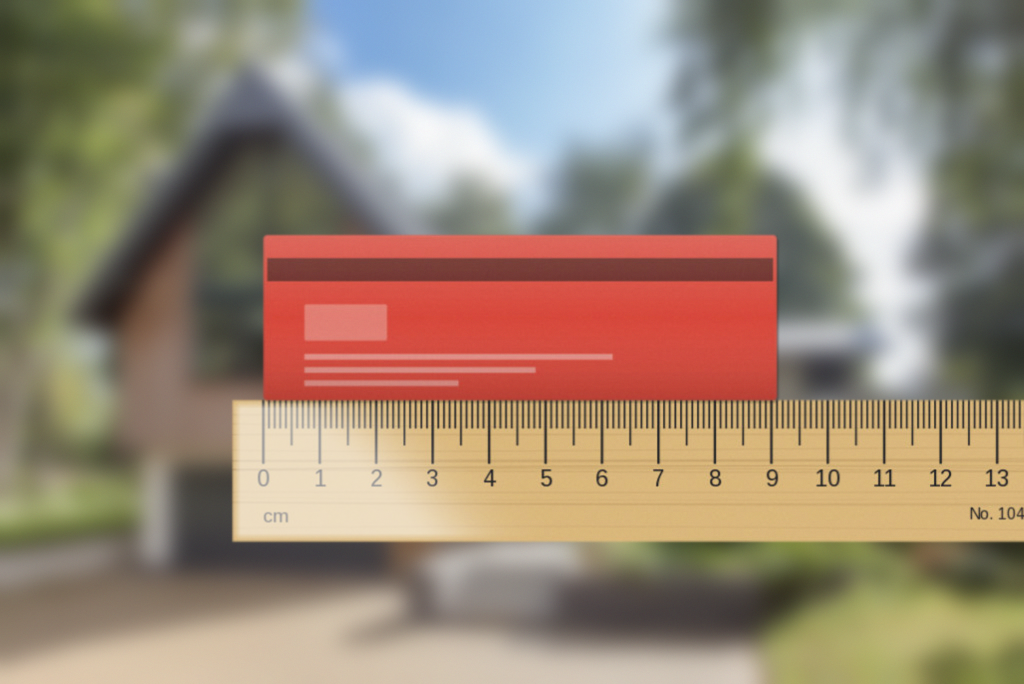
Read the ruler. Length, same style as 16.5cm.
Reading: 9.1cm
